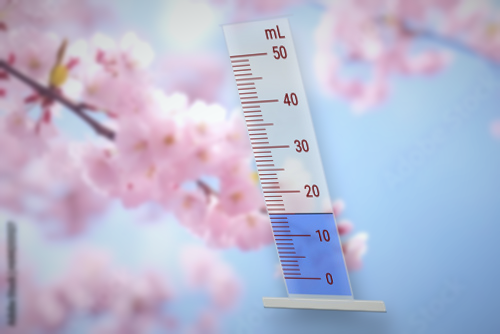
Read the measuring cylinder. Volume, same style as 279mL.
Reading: 15mL
